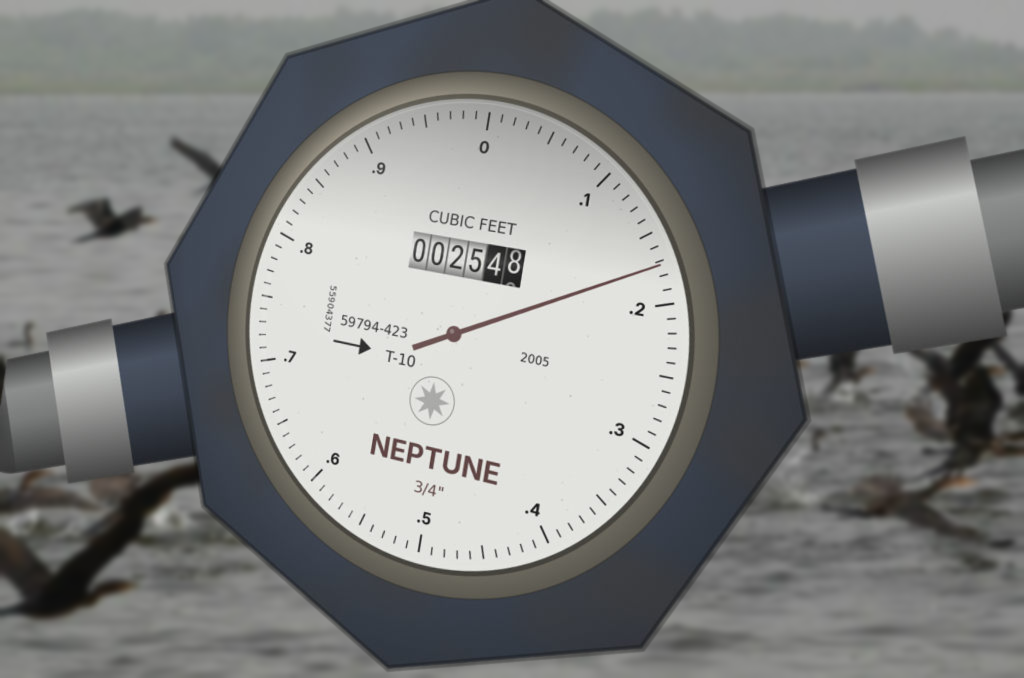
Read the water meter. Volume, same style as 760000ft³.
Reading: 2548.17ft³
